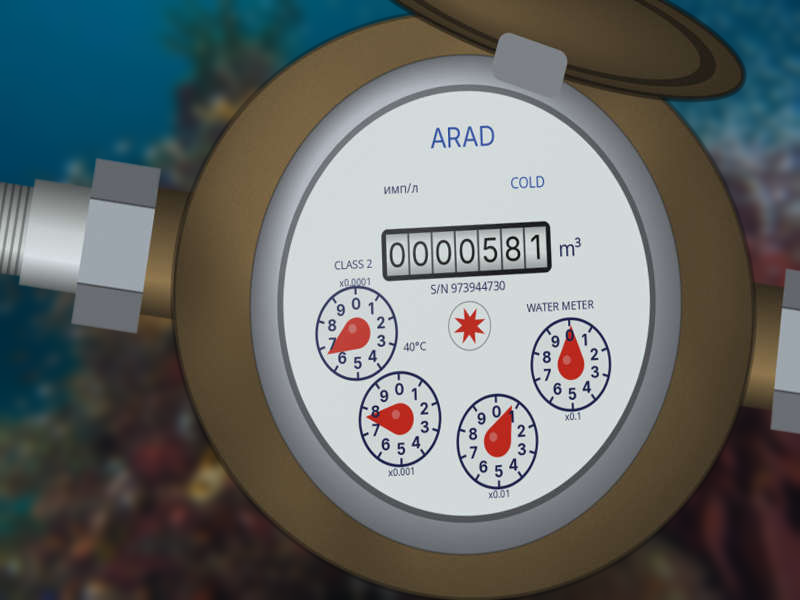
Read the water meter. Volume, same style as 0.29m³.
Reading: 581.0076m³
